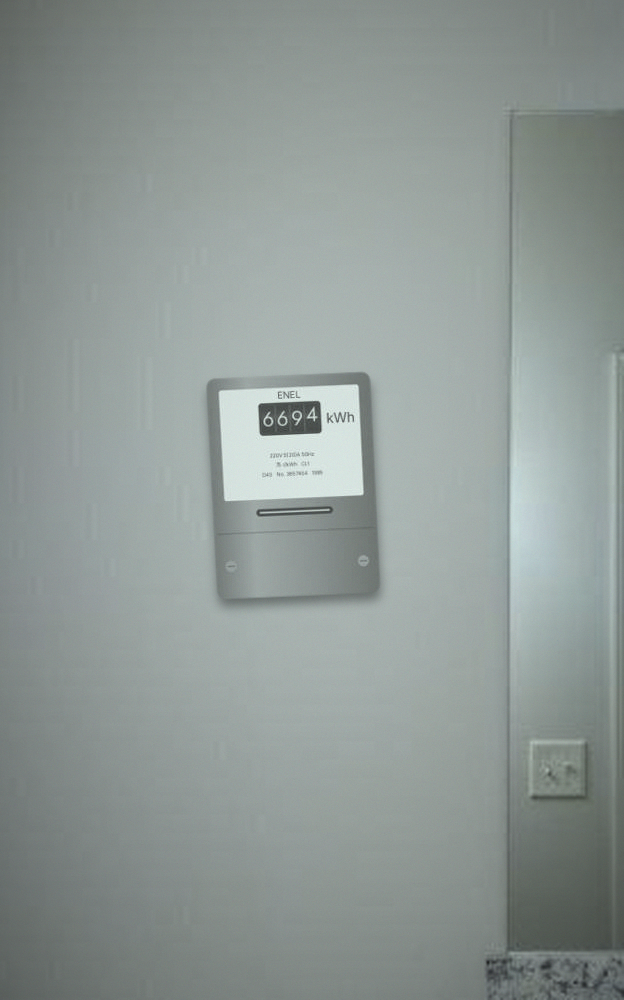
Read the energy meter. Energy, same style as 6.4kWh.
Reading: 6694kWh
